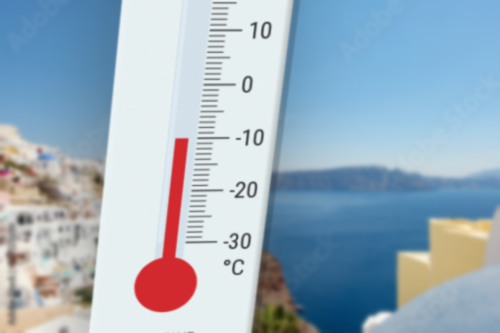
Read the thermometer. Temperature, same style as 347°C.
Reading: -10°C
